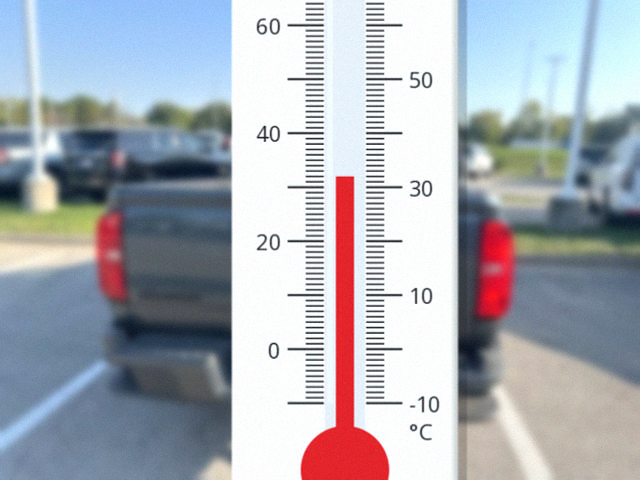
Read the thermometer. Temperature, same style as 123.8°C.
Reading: 32°C
